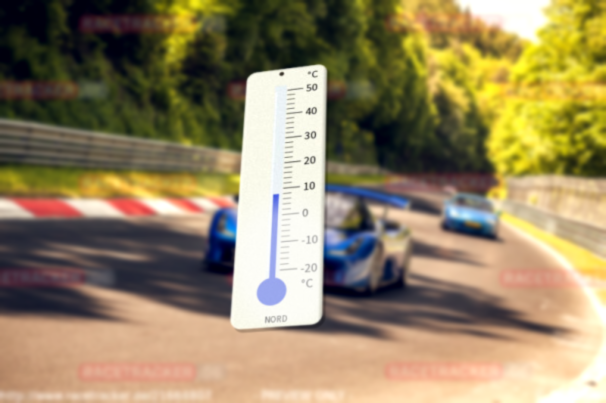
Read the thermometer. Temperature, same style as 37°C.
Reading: 8°C
